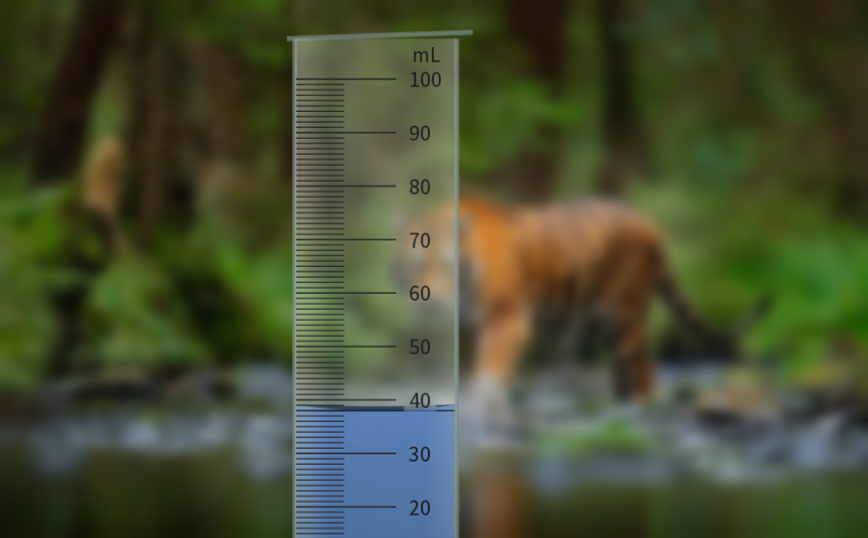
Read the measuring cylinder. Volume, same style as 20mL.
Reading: 38mL
